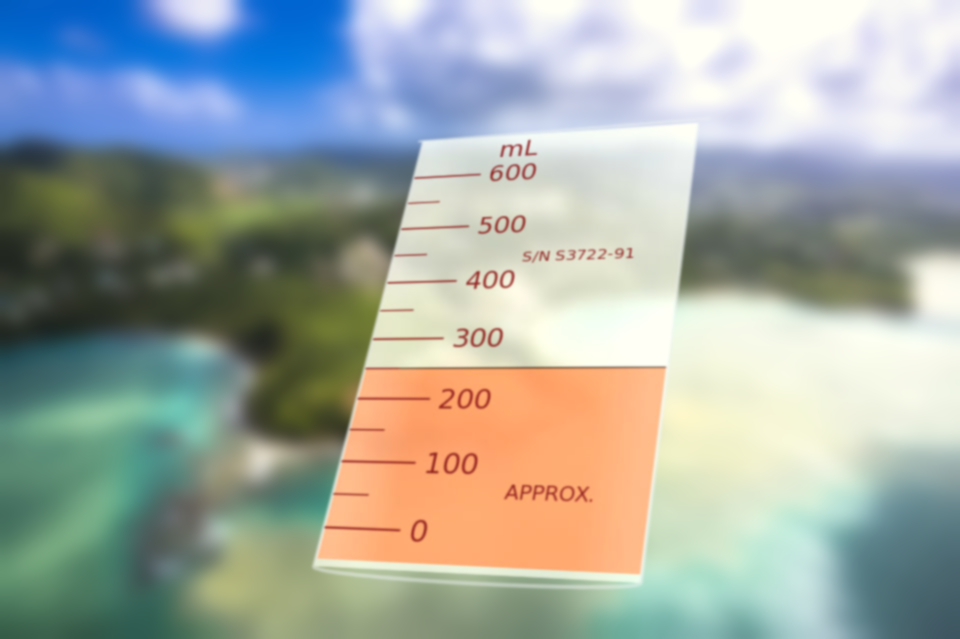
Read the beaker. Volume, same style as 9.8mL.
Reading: 250mL
